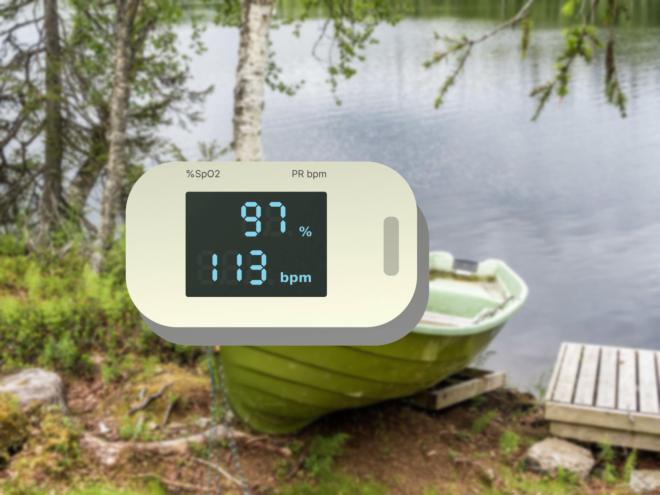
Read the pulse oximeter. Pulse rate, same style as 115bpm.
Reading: 113bpm
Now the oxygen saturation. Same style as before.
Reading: 97%
